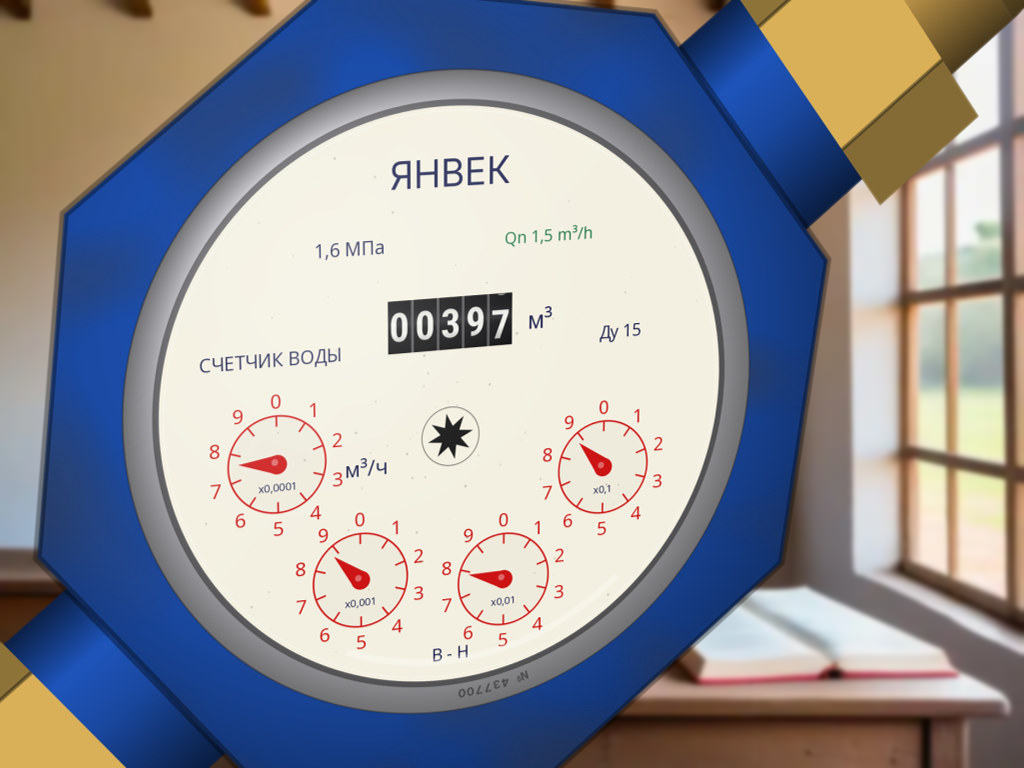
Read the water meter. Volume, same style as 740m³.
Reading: 396.8787m³
